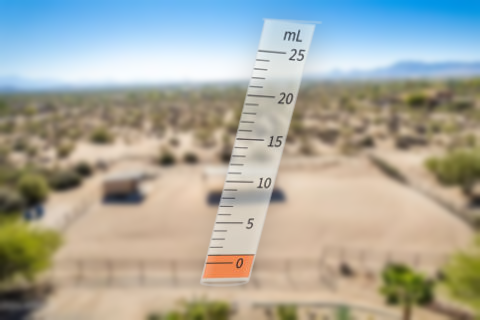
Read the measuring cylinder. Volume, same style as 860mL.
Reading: 1mL
